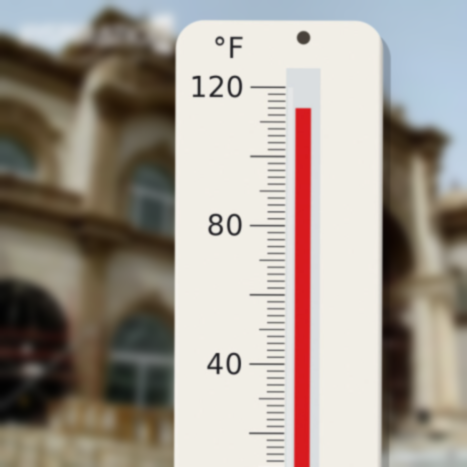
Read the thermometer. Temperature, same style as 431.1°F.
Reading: 114°F
